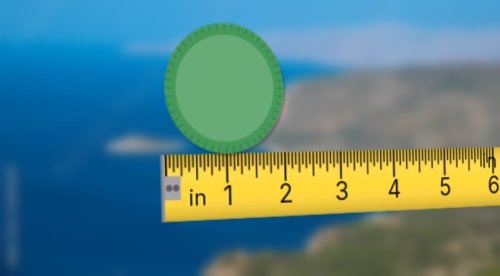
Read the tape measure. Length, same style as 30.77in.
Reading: 2in
